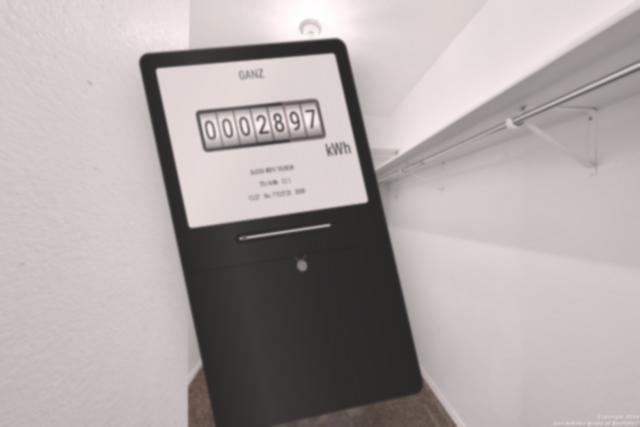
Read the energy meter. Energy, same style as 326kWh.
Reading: 28.97kWh
